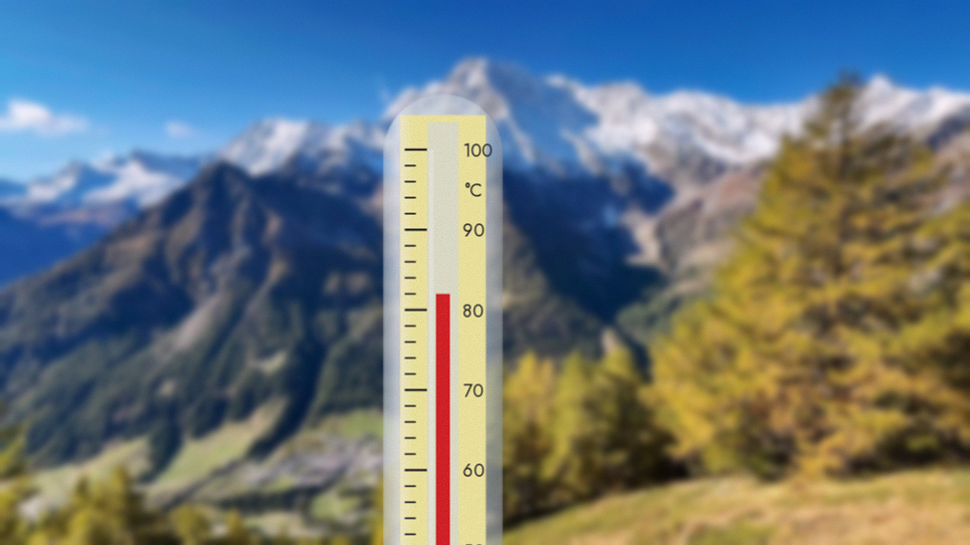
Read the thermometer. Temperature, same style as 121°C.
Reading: 82°C
